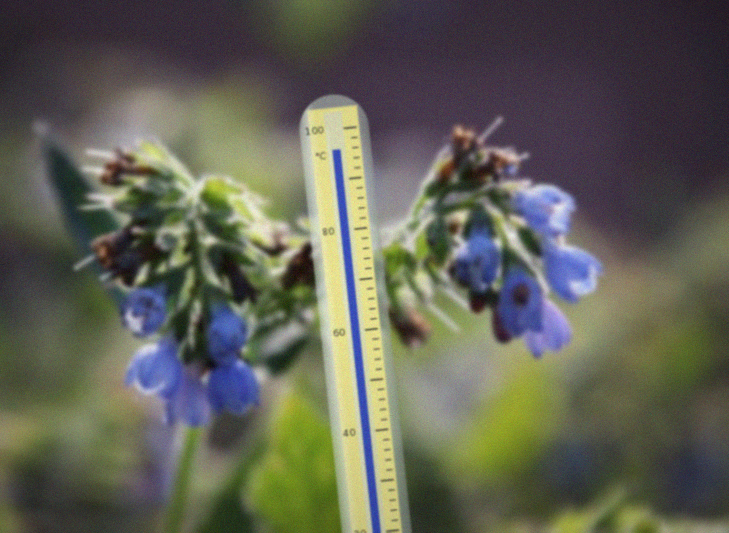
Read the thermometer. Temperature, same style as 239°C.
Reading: 96°C
